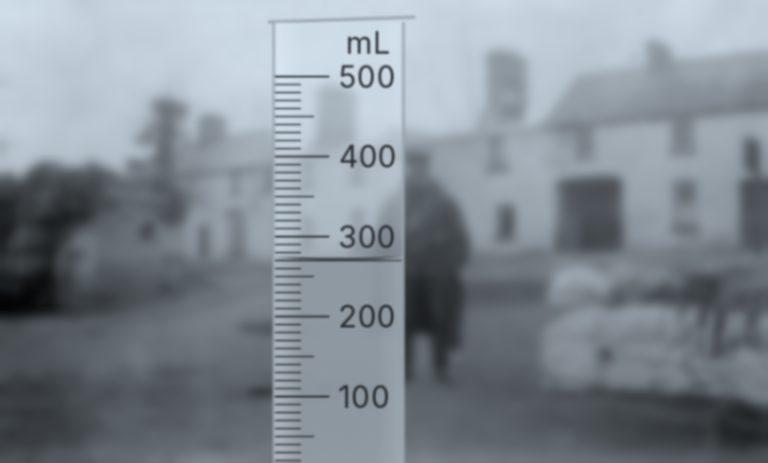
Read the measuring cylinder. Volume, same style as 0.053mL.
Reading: 270mL
